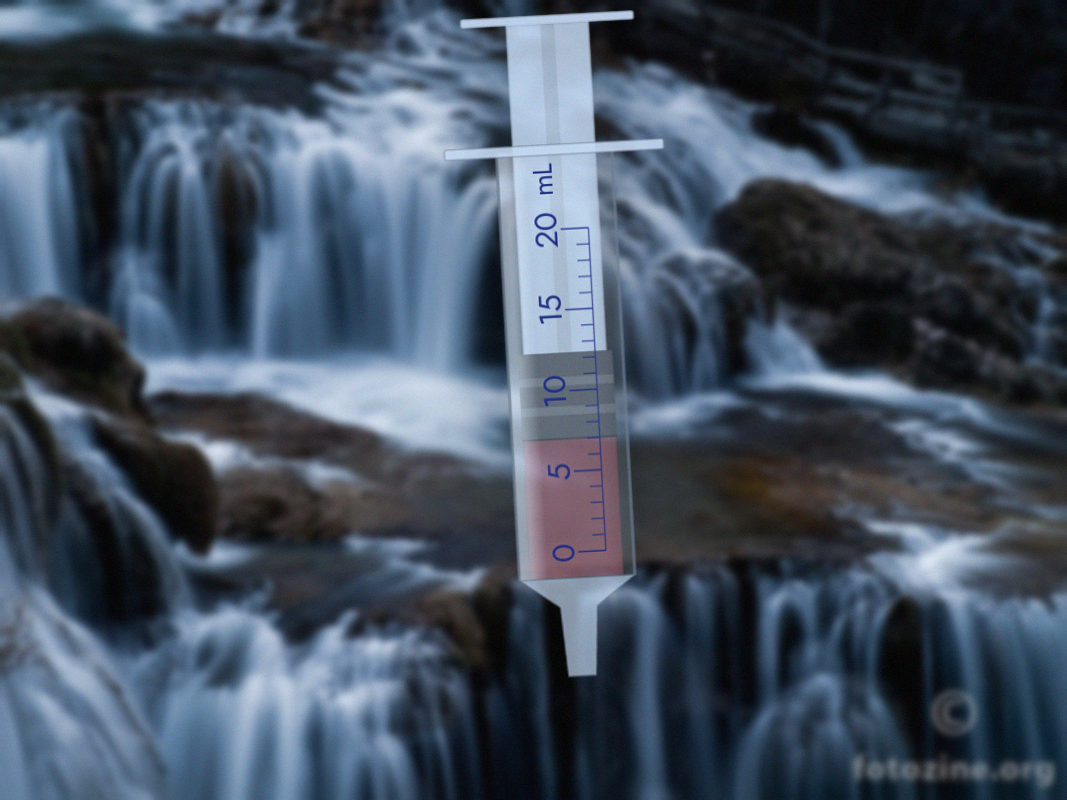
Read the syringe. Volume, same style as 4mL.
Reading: 7mL
